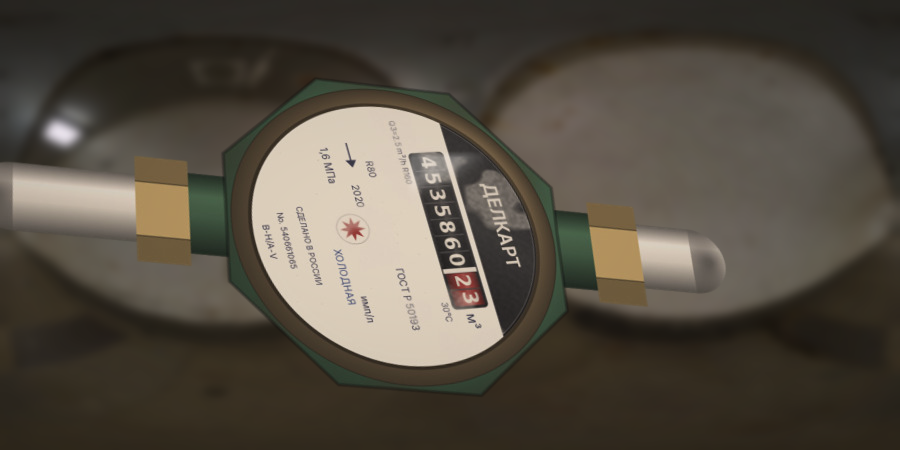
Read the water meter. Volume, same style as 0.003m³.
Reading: 4535860.23m³
